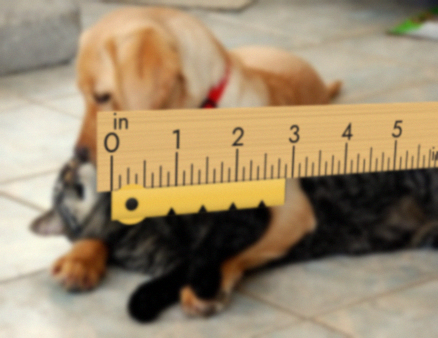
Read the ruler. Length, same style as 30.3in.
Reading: 2.875in
